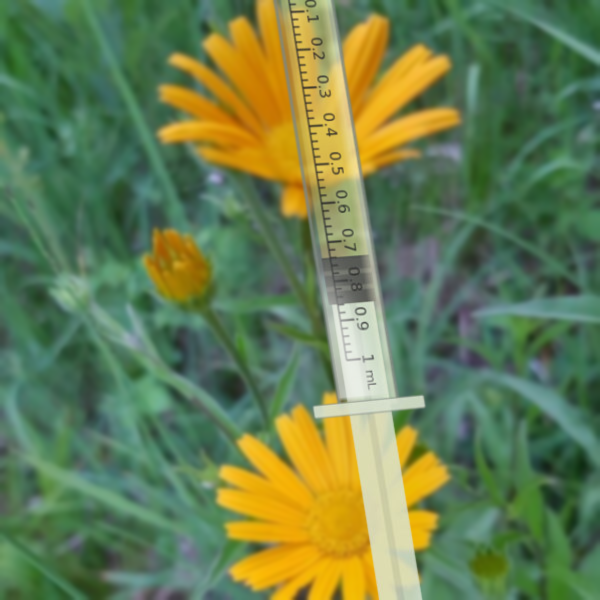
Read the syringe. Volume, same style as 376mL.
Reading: 0.74mL
